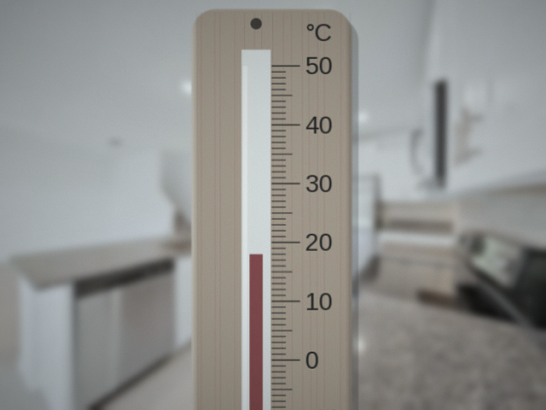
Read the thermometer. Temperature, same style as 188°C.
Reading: 18°C
